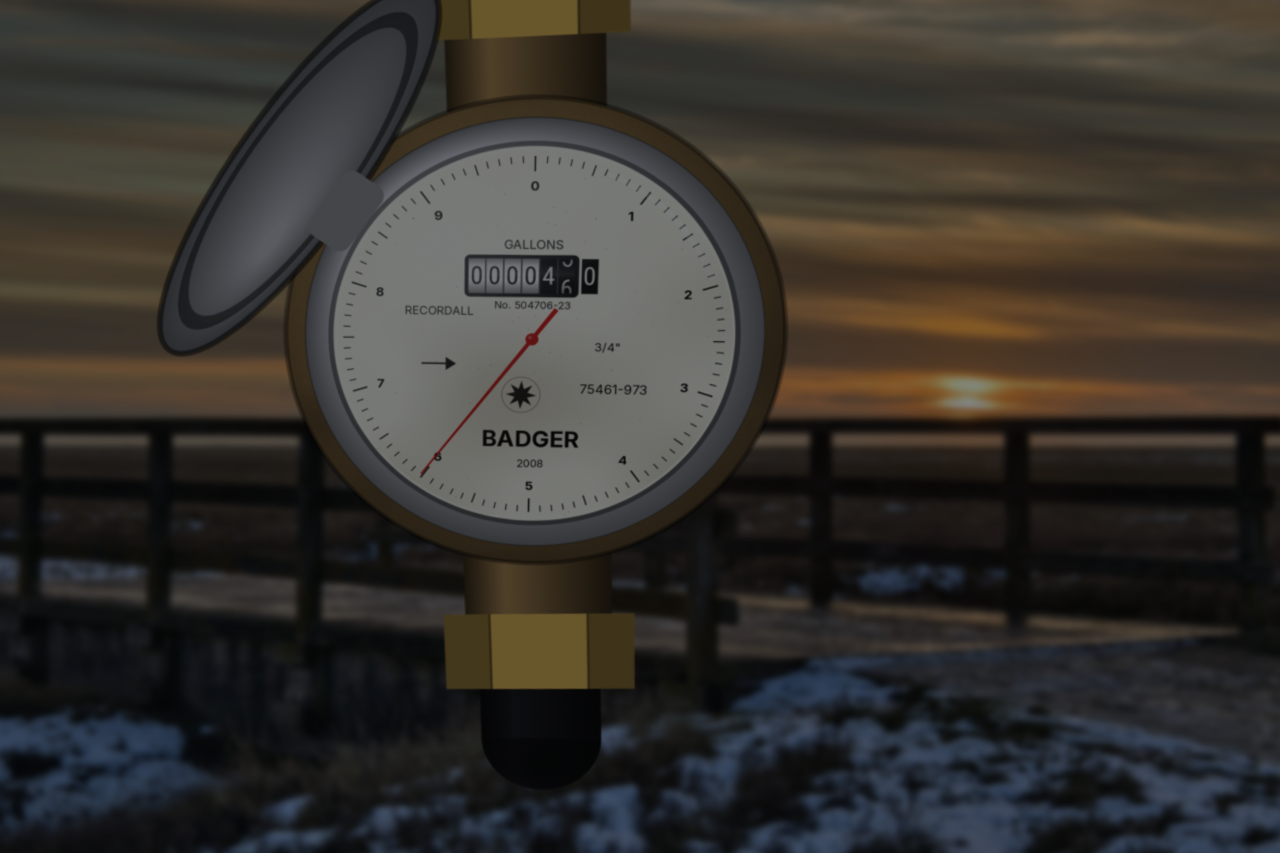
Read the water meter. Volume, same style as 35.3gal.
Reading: 456.0gal
